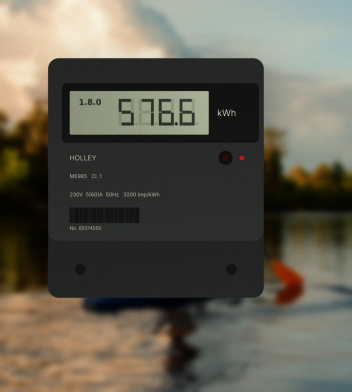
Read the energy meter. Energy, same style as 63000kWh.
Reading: 576.6kWh
